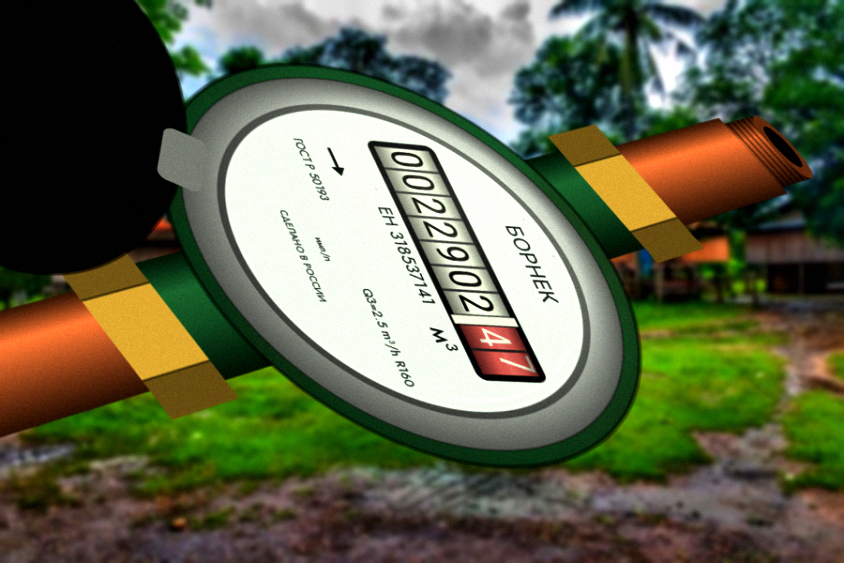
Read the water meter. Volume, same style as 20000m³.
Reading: 22902.47m³
